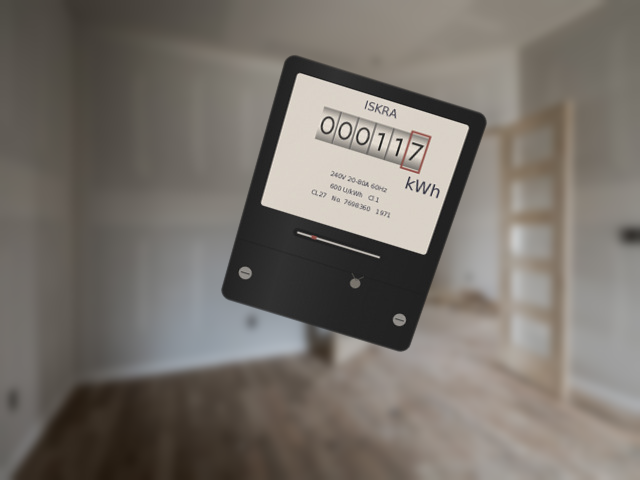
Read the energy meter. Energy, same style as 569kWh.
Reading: 11.7kWh
